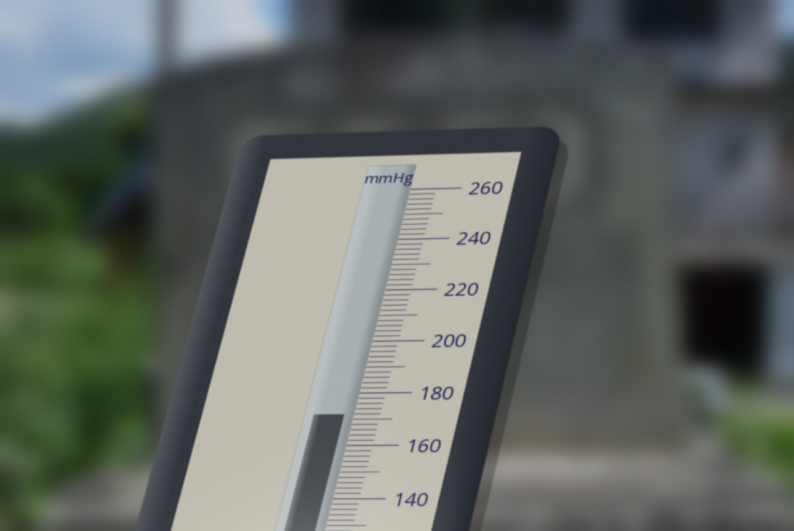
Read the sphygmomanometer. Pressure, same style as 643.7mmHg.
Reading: 172mmHg
